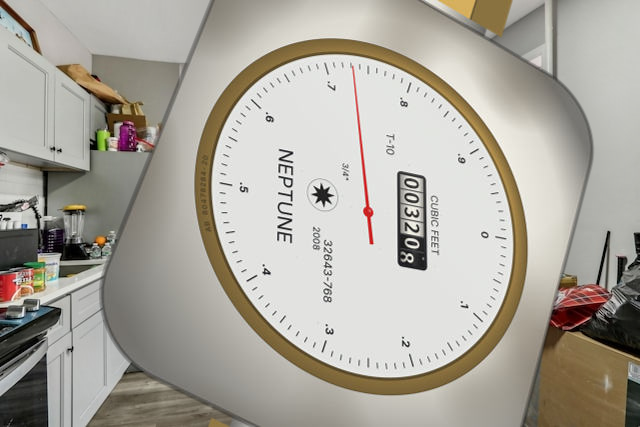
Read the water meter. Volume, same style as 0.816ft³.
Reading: 3207.73ft³
